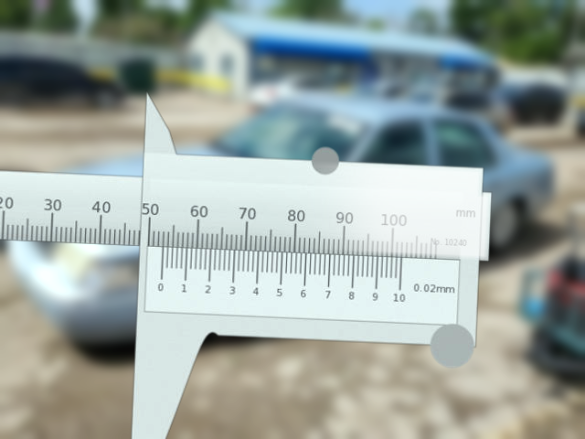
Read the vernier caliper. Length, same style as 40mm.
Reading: 53.0mm
